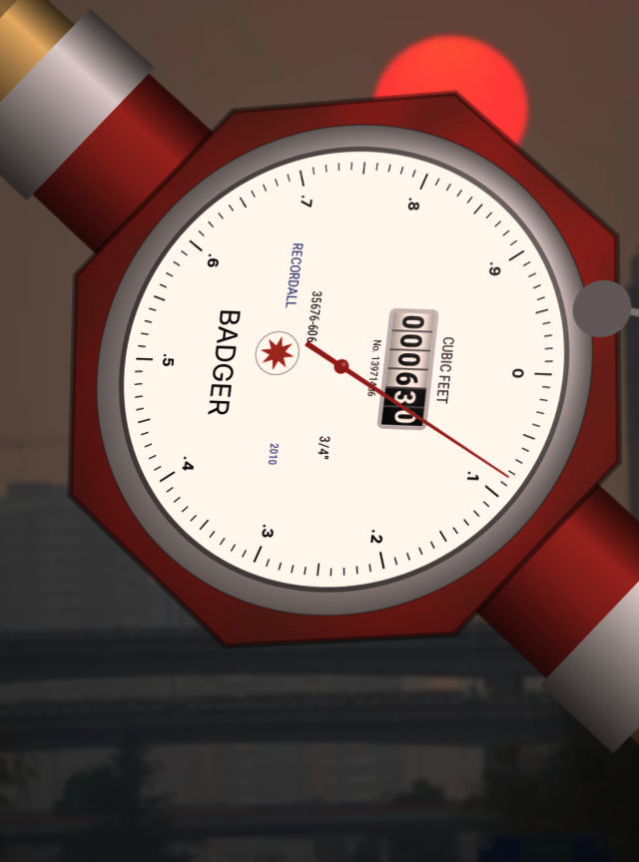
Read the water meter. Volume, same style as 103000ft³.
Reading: 630.08ft³
